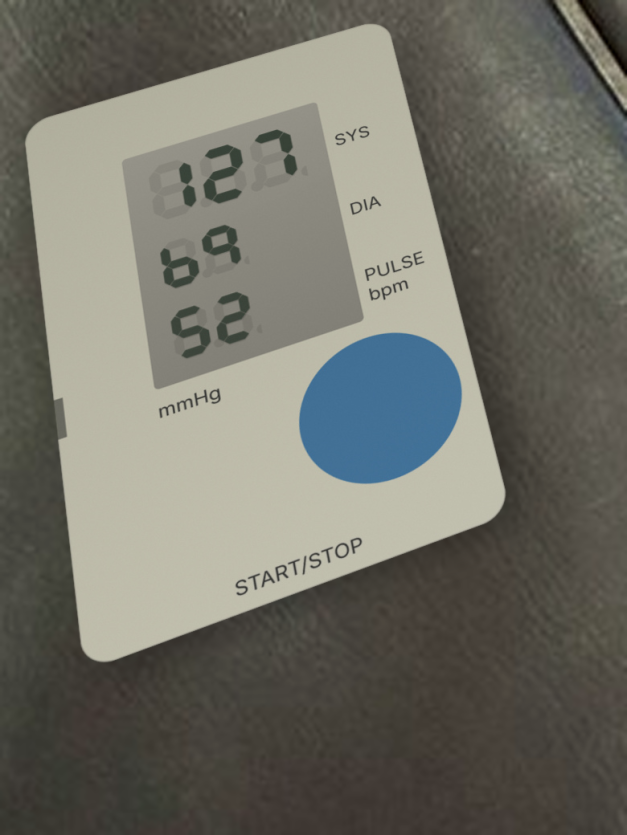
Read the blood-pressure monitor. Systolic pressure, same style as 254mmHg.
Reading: 127mmHg
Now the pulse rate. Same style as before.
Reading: 52bpm
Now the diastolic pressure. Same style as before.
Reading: 69mmHg
